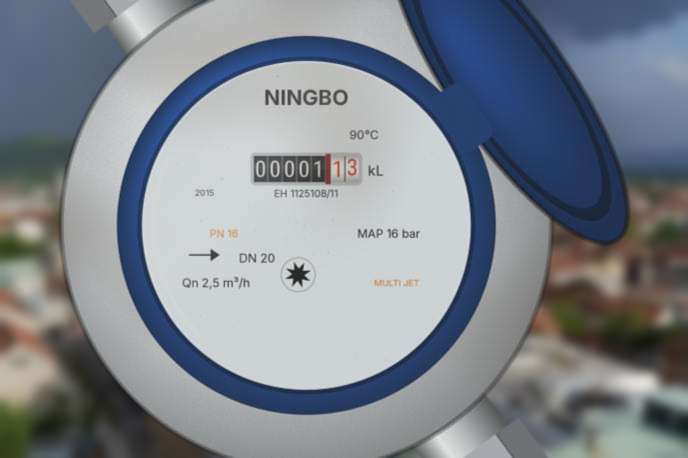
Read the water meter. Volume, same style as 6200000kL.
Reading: 1.13kL
